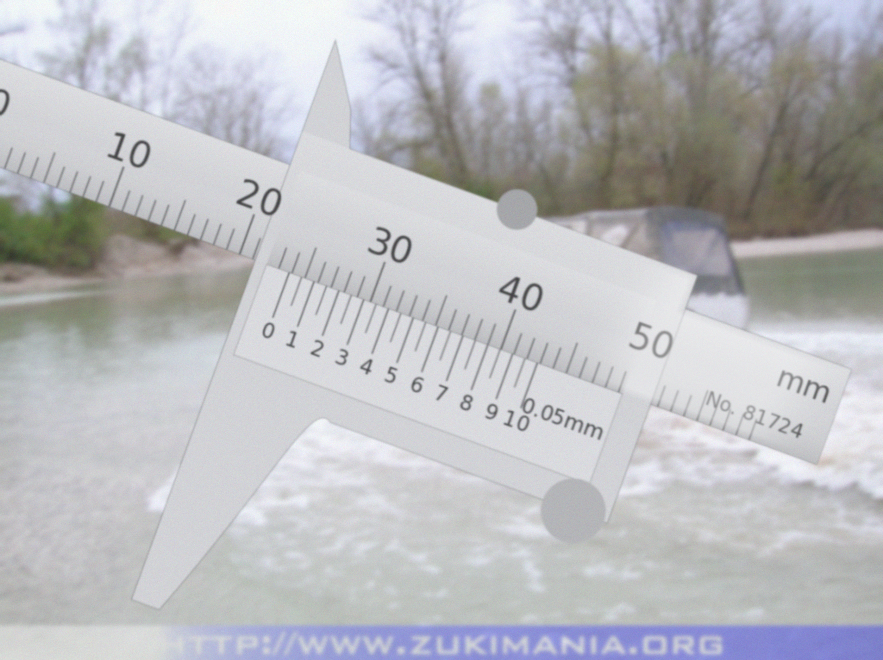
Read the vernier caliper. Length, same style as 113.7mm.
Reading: 23.8mm
